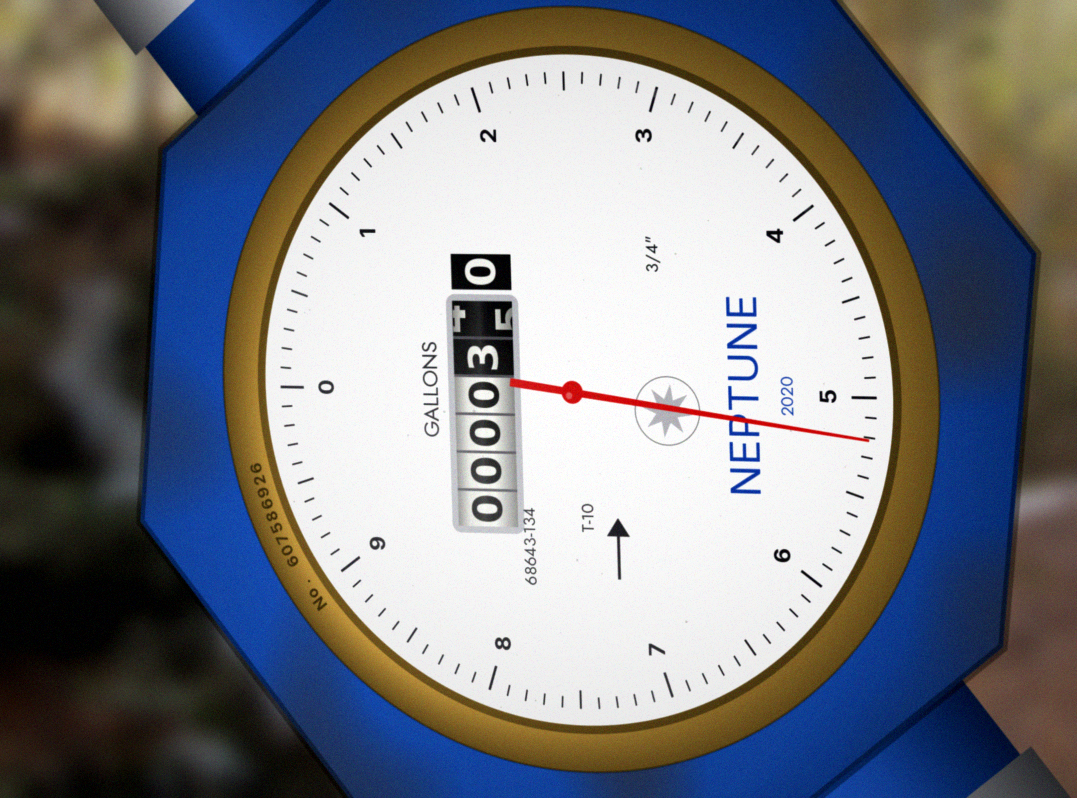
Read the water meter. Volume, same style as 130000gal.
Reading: 345.2gal
